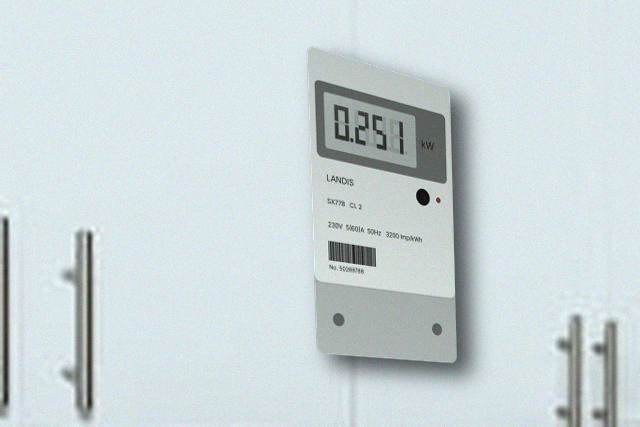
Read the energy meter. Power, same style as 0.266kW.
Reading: 0.251kW
